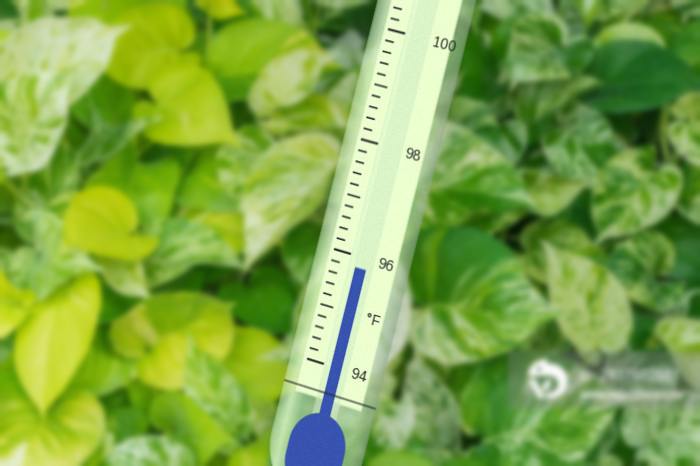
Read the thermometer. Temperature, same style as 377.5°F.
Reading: 95.8°F
